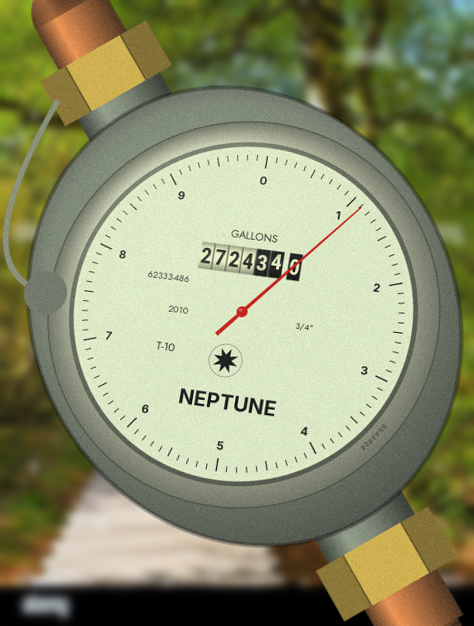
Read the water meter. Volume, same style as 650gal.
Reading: 2724341.1gal
